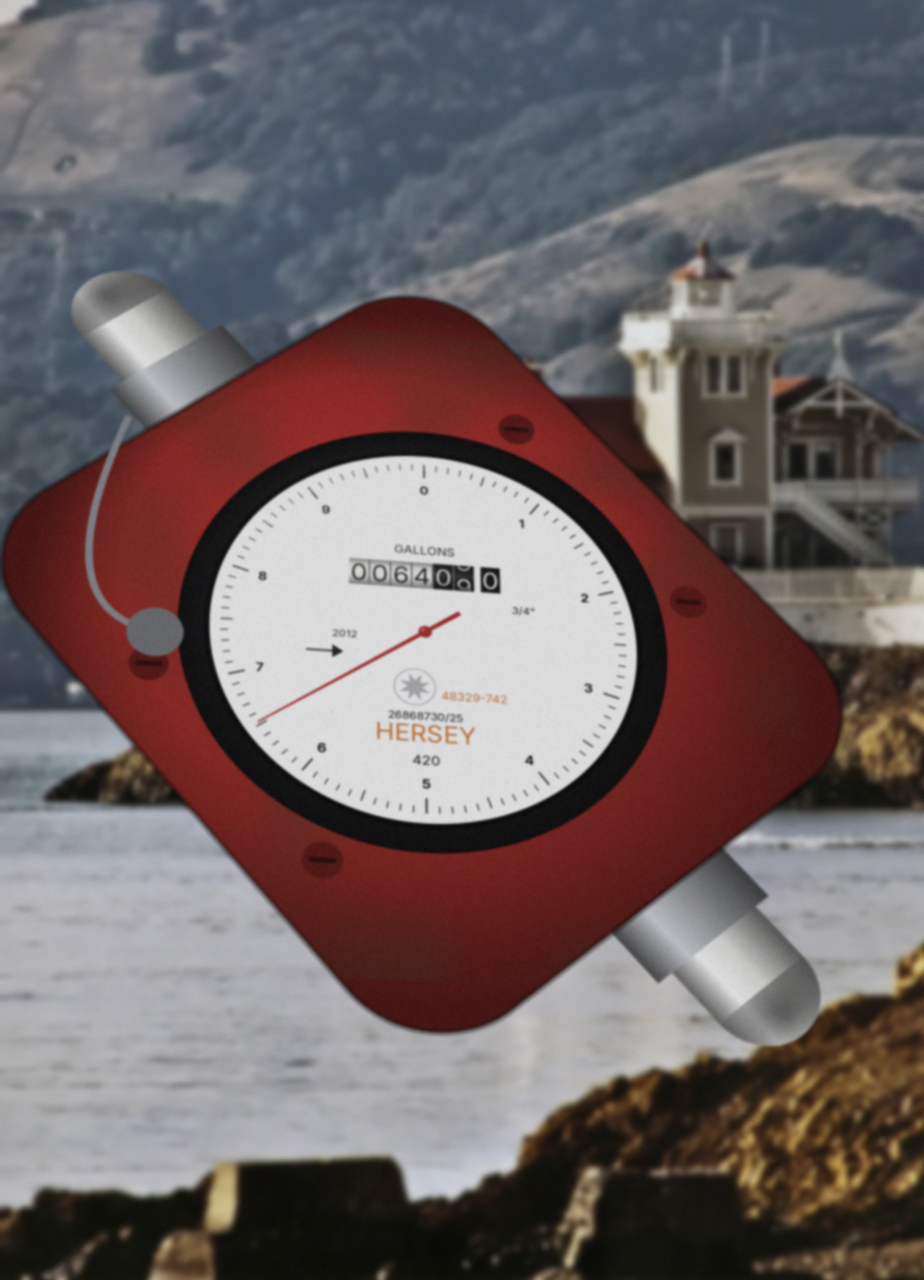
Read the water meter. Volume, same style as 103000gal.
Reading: 64086.5gal
